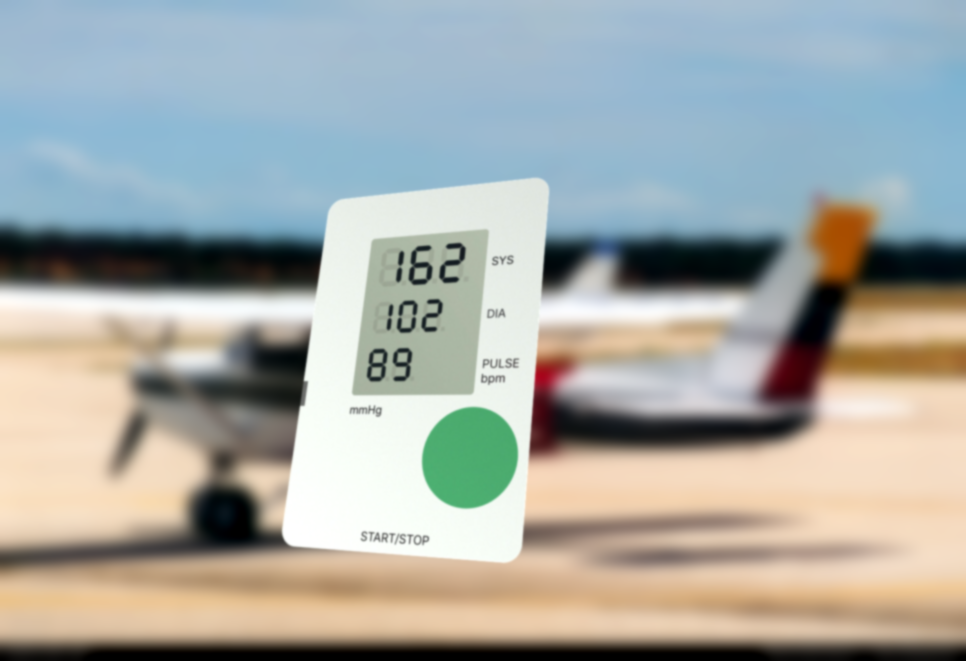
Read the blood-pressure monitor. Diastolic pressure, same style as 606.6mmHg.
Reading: 102mmHg
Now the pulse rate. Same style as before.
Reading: 89bpm
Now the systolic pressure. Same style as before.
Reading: 162mmHg
